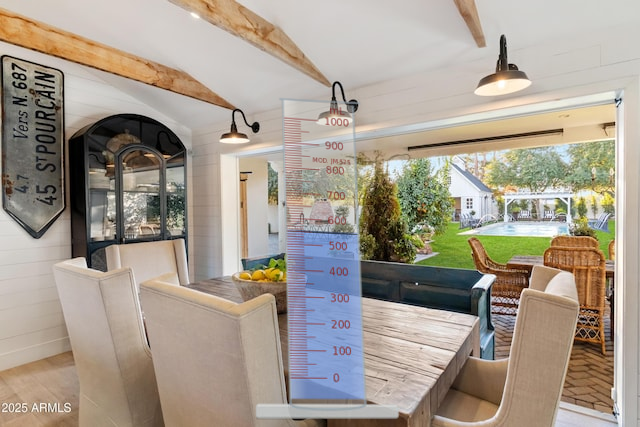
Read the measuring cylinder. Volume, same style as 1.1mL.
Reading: 550mL
